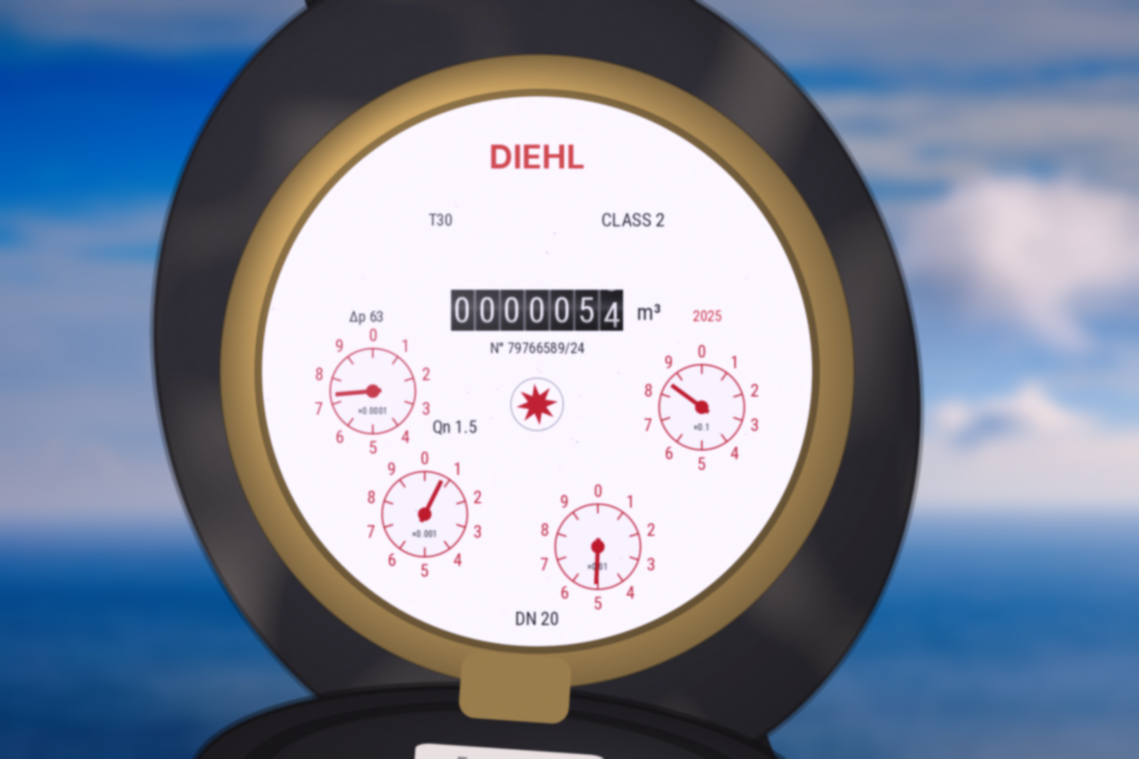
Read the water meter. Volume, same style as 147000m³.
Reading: 53.8507m³
